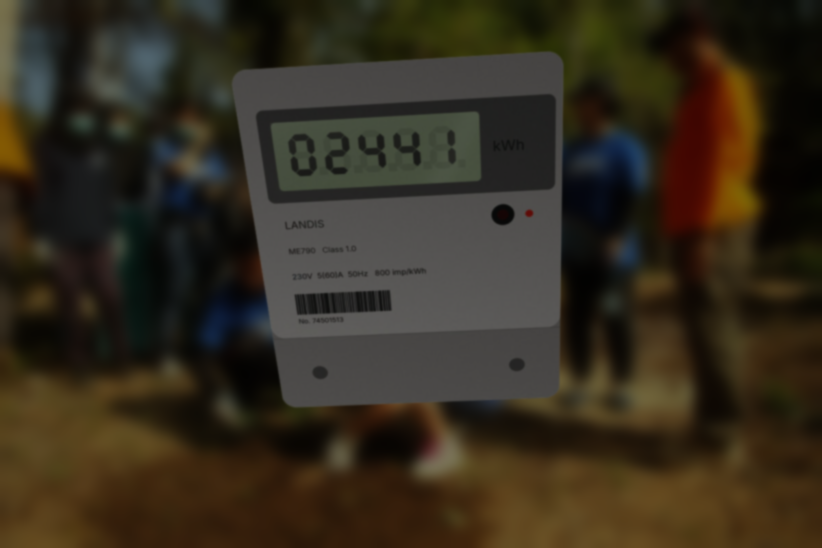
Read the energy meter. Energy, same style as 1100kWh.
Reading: 2441kWh
